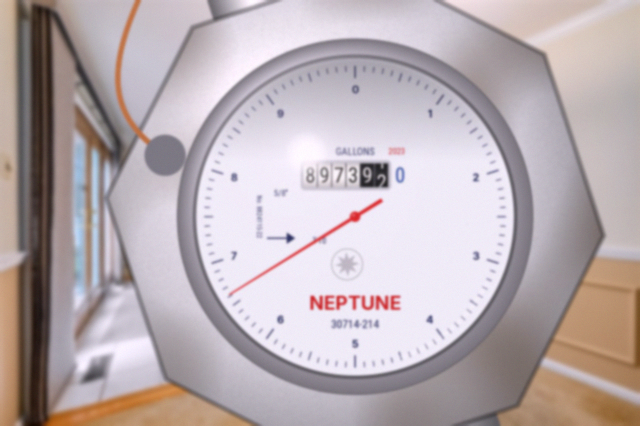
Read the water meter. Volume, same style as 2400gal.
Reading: 8973916.6gal
